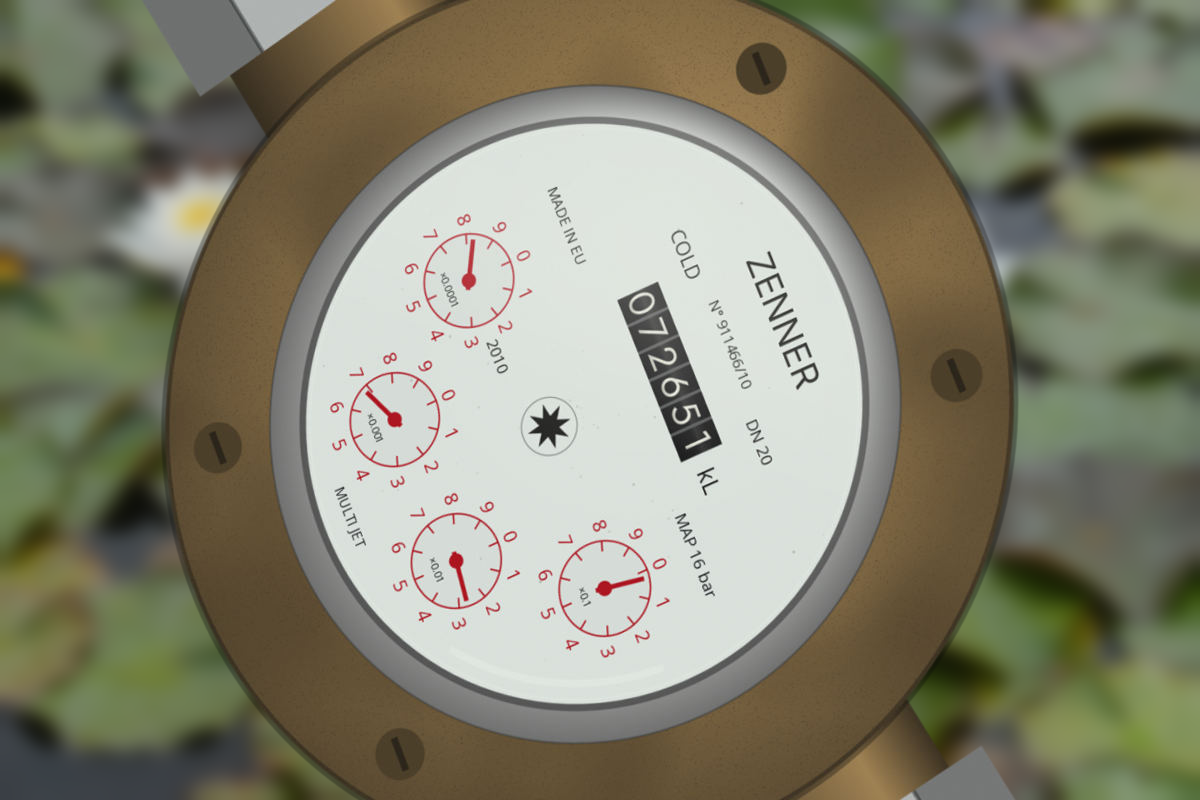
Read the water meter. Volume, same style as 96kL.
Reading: 72651.0268kL
